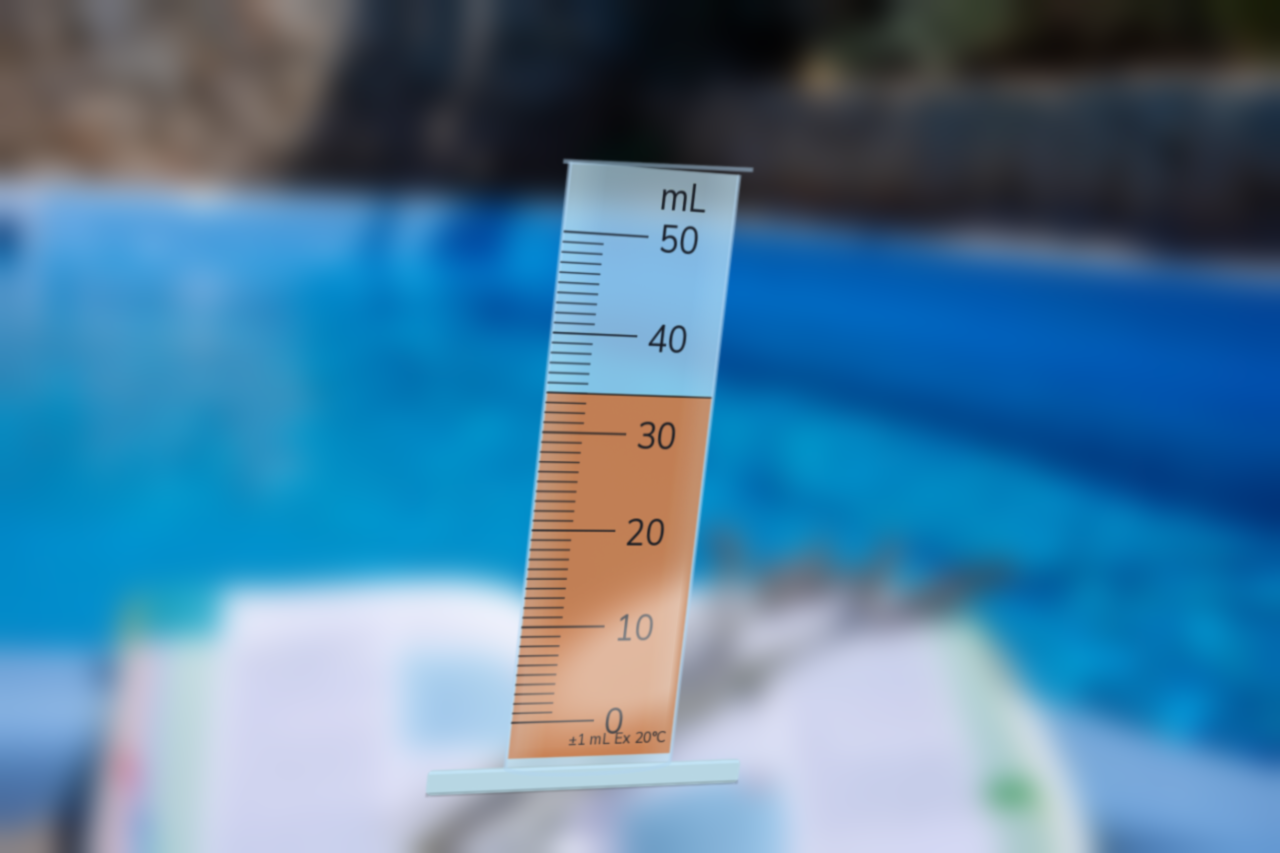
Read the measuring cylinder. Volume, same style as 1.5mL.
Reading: 34mL
